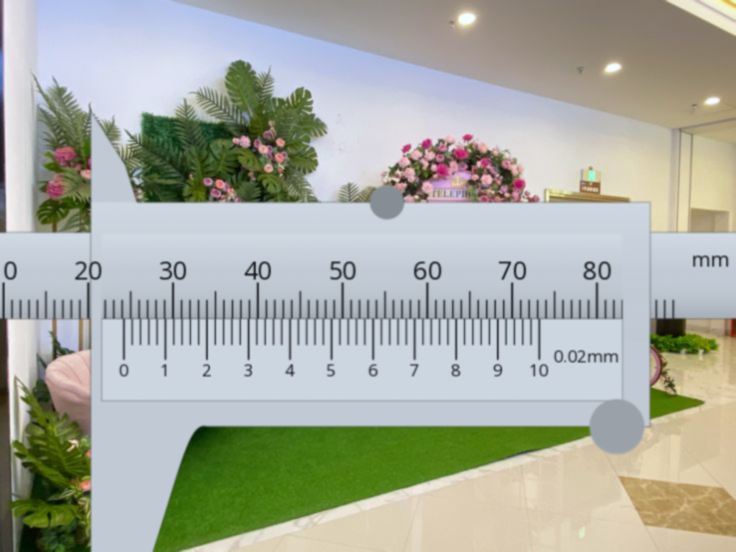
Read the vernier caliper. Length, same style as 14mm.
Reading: 24.2mm
